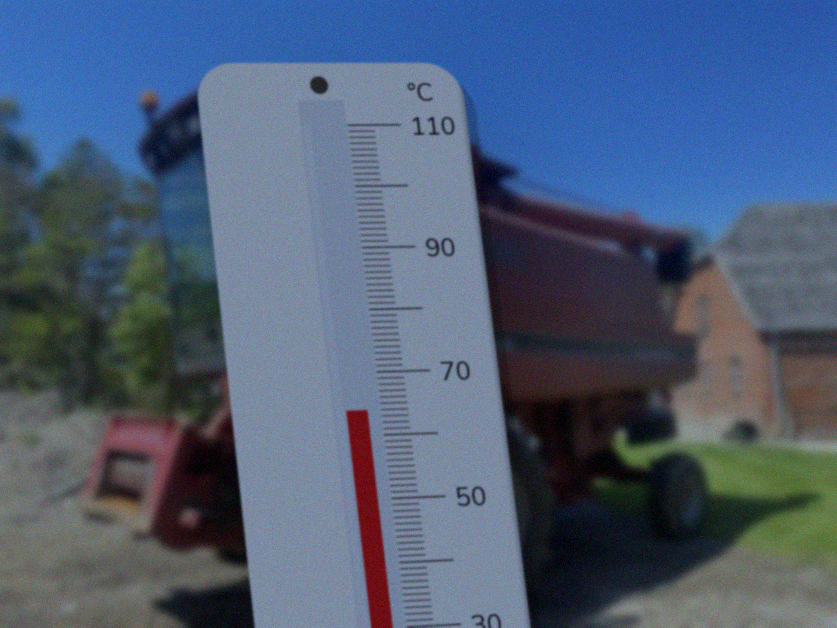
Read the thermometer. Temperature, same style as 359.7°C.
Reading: 64°C
